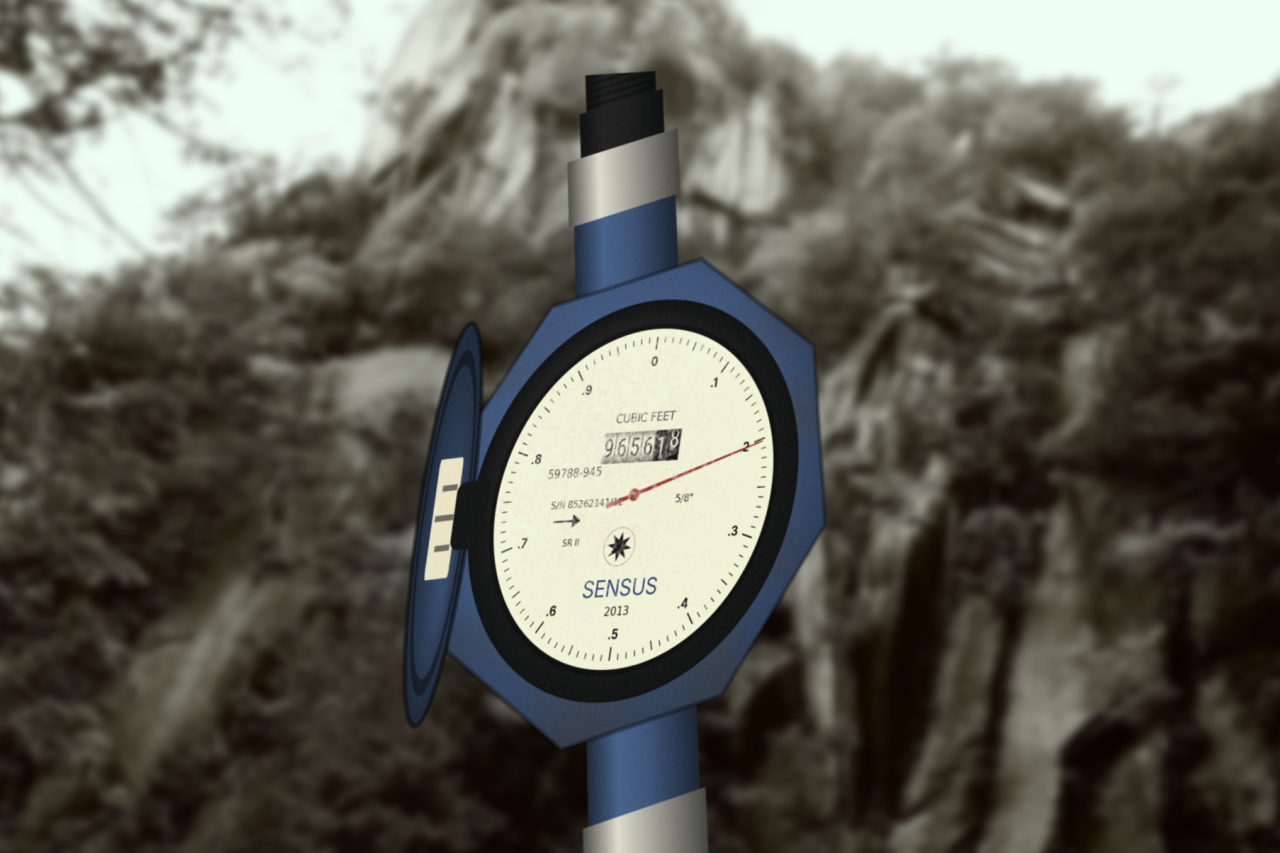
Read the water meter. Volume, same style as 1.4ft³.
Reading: 965618.20ft³
